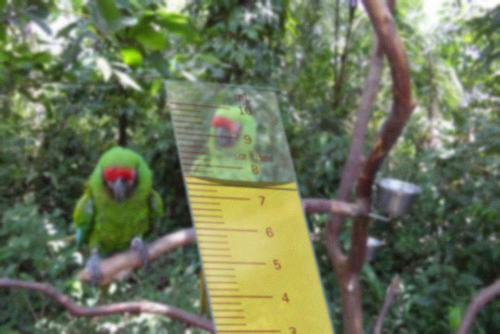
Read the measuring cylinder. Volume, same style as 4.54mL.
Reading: 7.4mL
